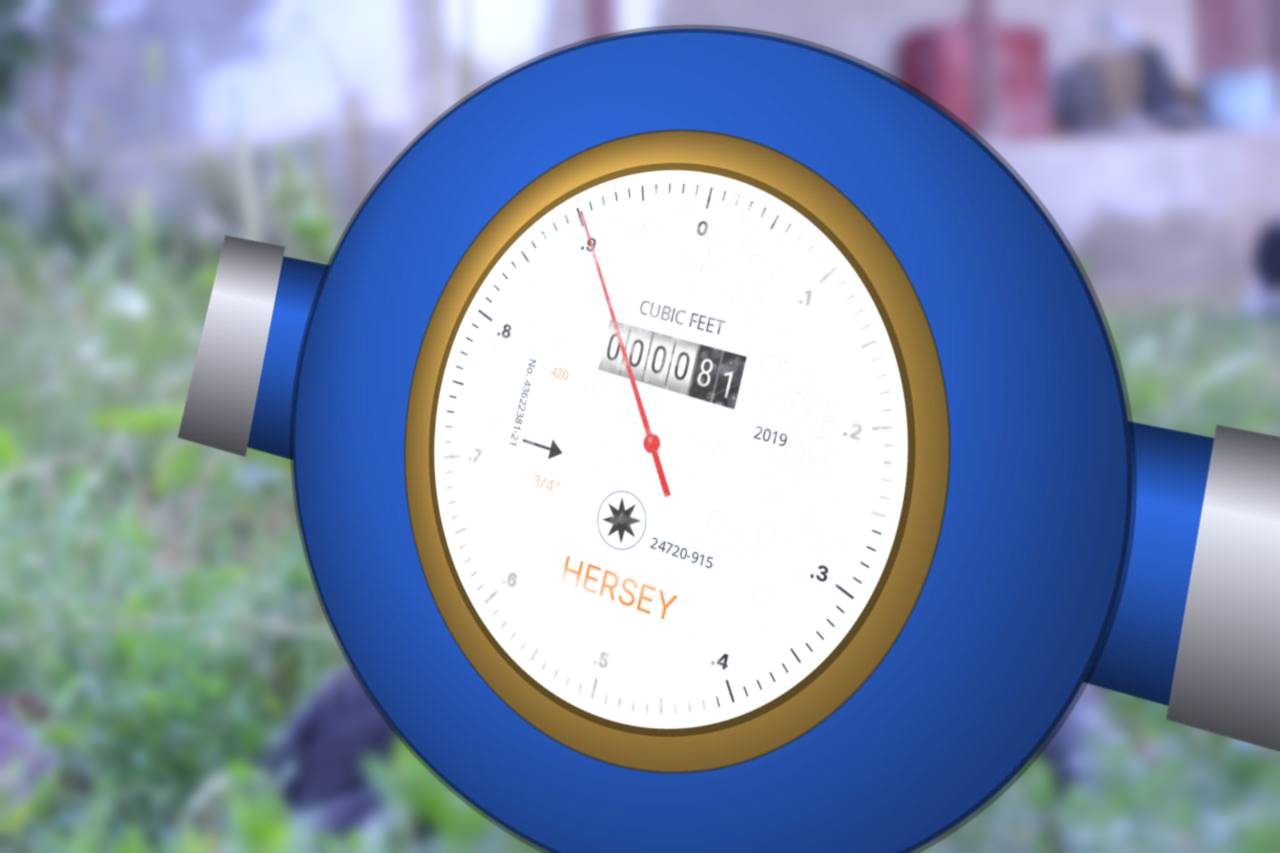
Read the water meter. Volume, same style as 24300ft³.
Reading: 80.90ft³
